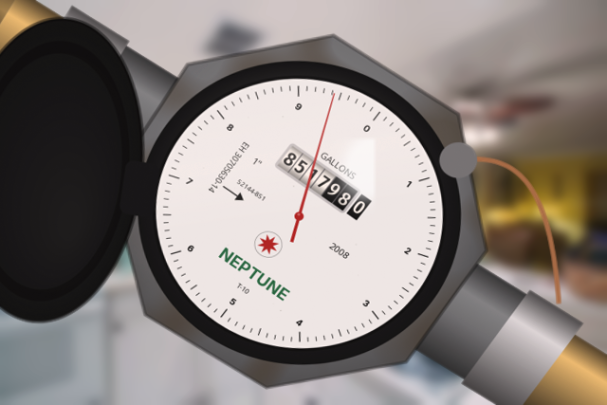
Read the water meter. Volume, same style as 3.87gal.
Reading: 8517979.4gal
